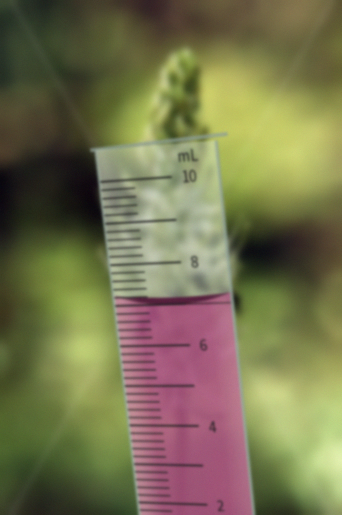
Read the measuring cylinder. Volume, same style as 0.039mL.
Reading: 7mL
